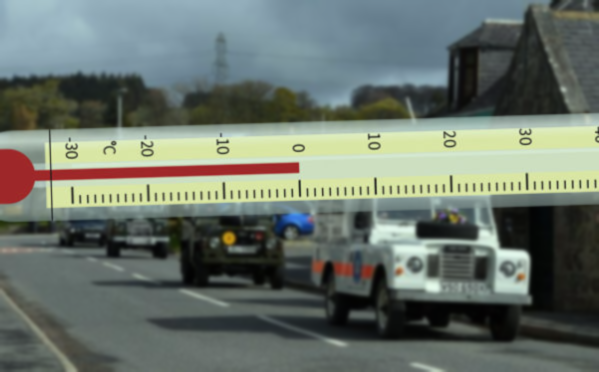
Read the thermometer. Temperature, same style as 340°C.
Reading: 0°C
